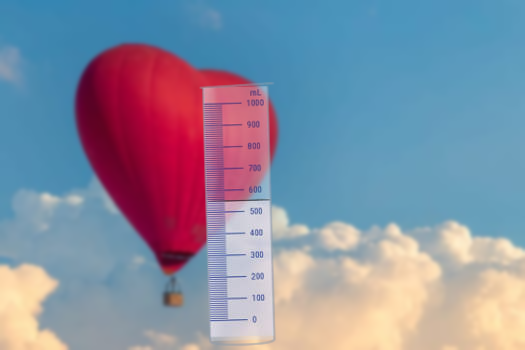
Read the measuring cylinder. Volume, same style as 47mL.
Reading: 550mL
